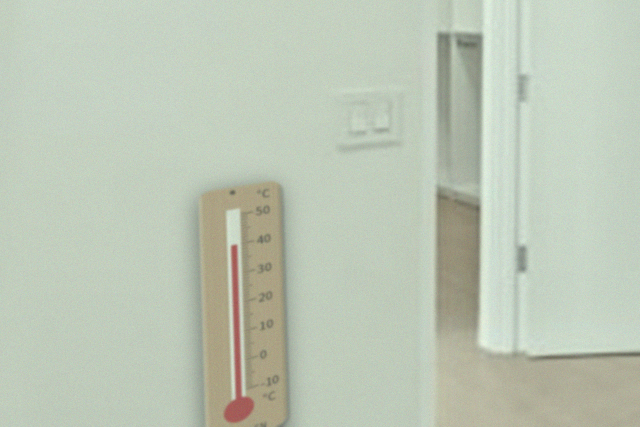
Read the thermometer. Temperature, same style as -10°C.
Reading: 40°C
